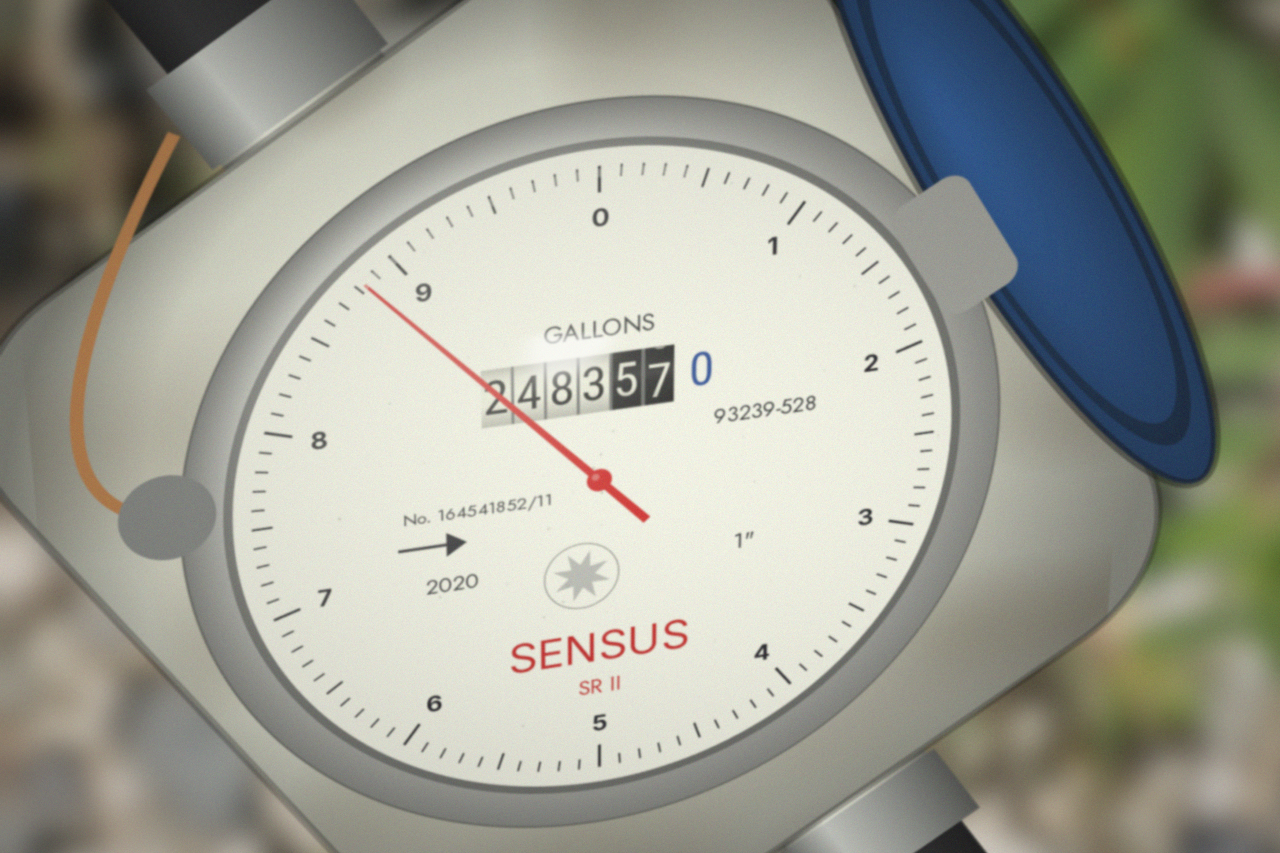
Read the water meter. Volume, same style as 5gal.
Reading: 2483568.8gal
